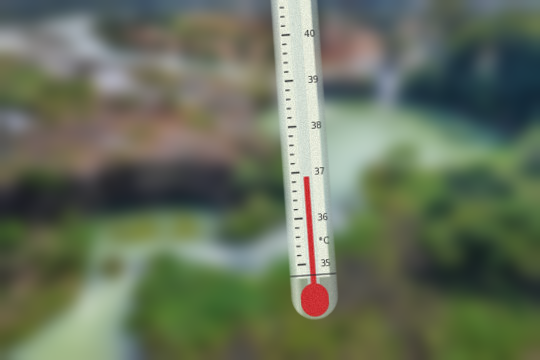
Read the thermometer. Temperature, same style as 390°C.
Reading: 36.9°C
